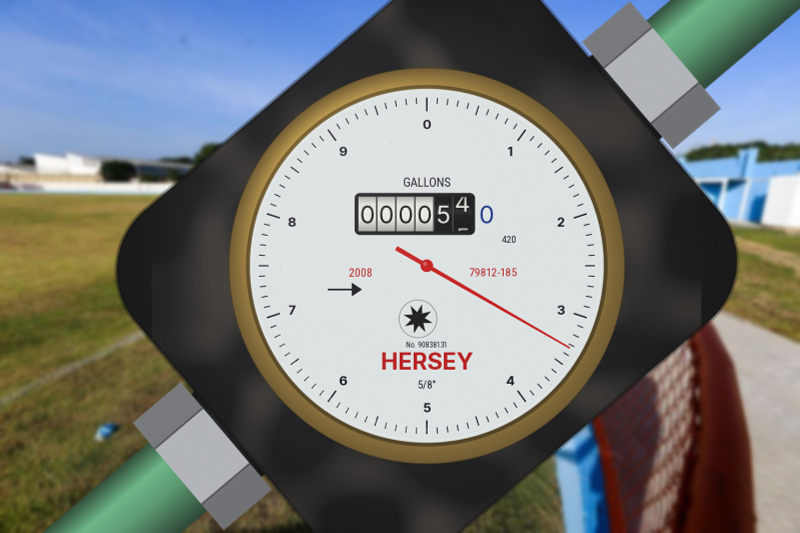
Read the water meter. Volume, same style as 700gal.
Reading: 543.3gal
